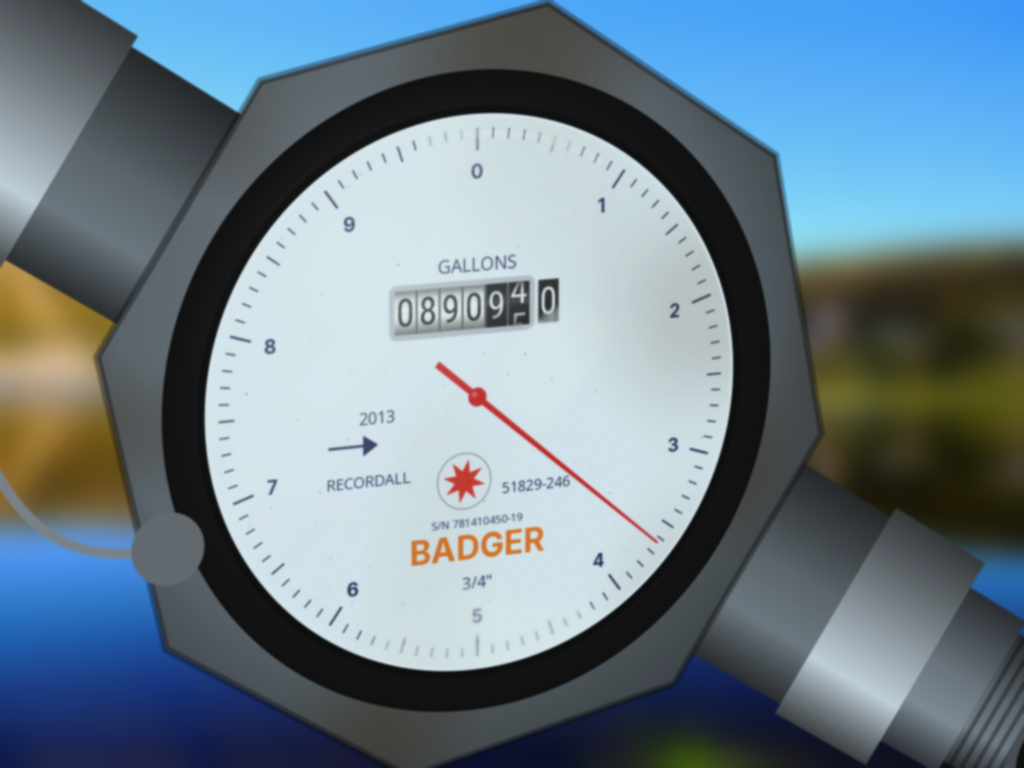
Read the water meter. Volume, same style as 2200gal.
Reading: 890943.6gal
